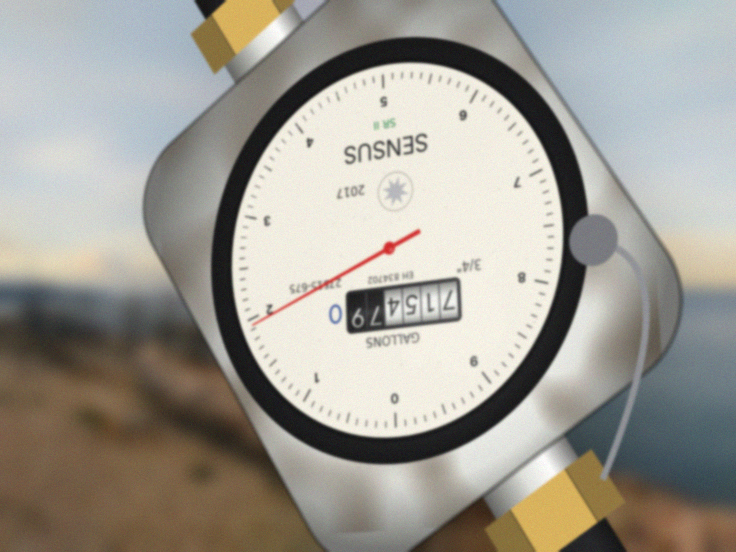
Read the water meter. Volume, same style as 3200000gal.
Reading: 7154791.9gal
